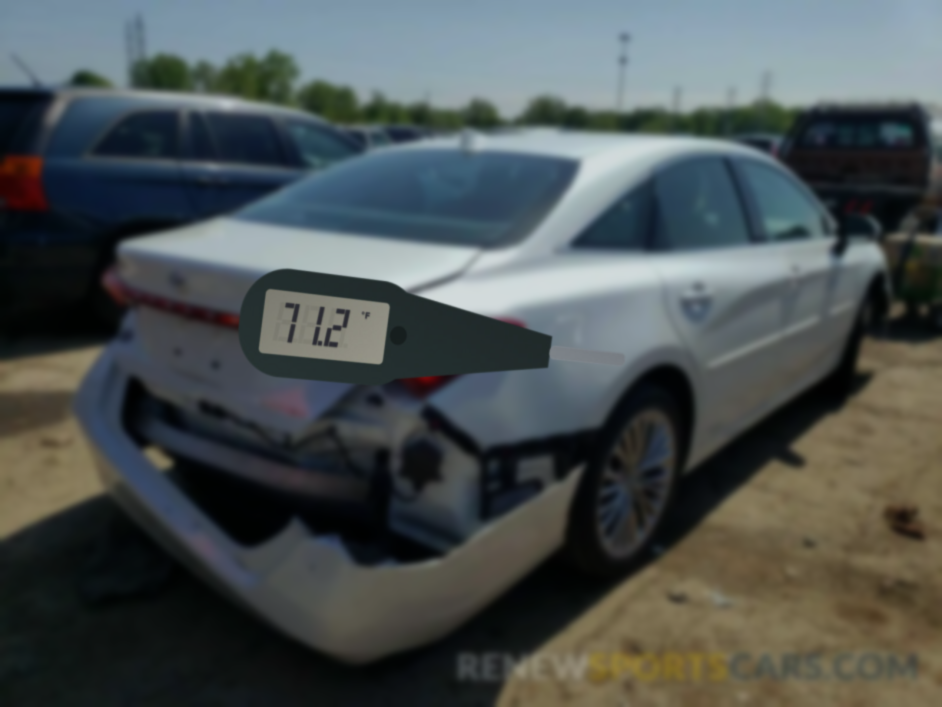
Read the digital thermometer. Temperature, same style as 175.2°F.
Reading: 71.2°F
